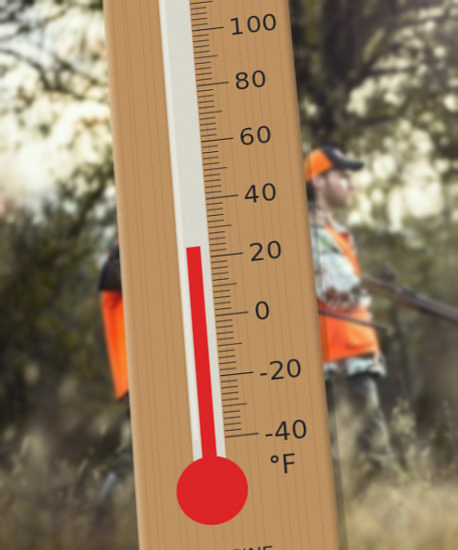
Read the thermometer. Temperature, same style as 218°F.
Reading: 24°F
